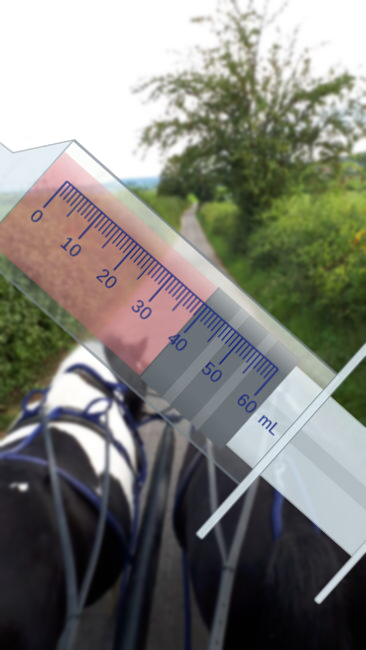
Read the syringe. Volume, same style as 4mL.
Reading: 39mL
